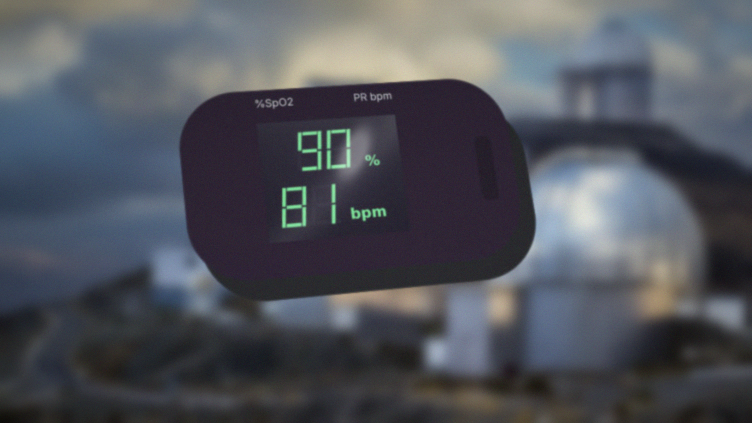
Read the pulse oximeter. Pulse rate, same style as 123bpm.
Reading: 81bpm
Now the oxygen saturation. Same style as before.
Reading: 90%
